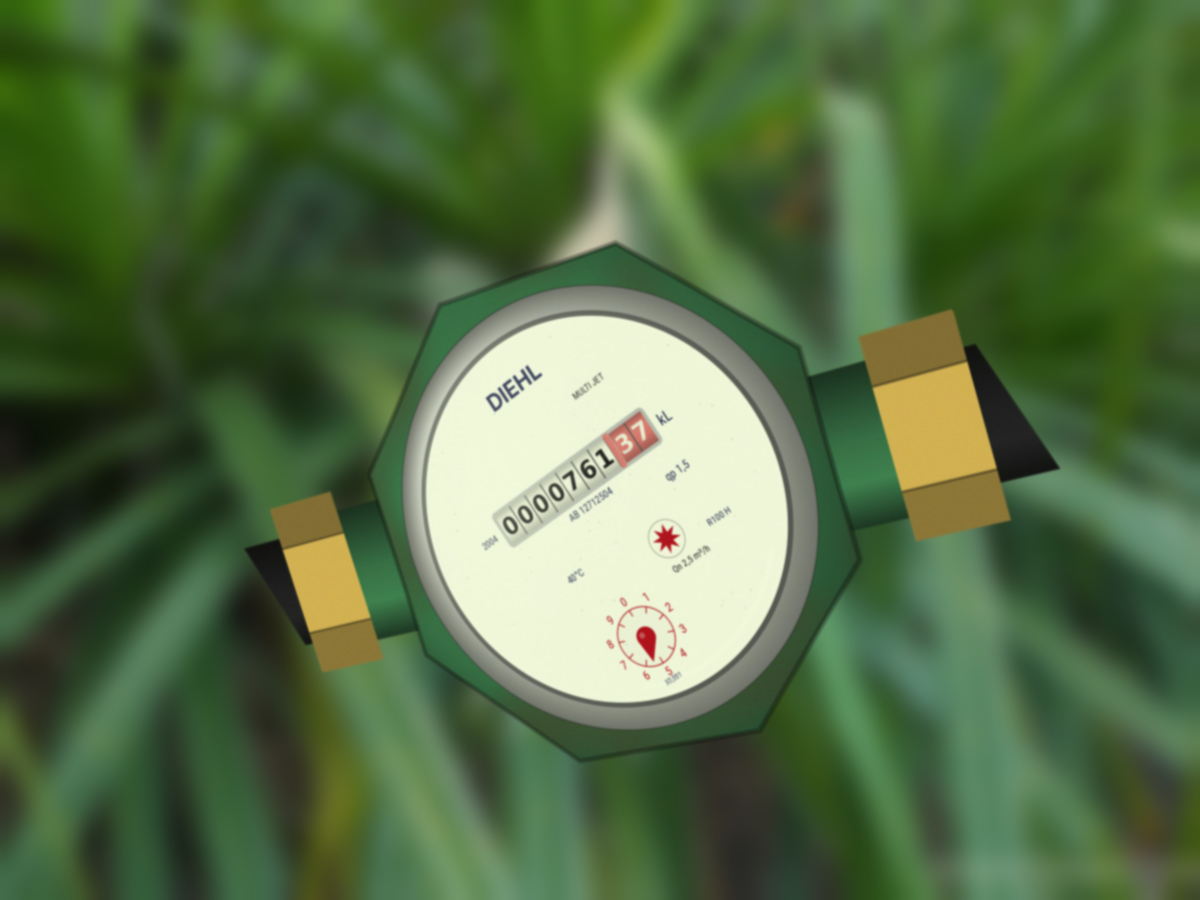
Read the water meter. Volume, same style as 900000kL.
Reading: 761.375kL
